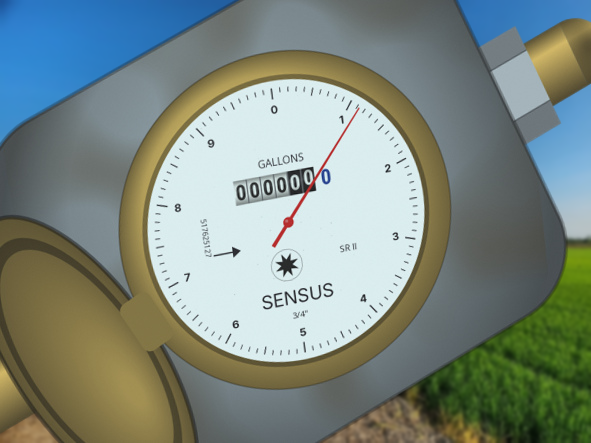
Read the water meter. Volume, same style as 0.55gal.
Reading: 1.1gal
